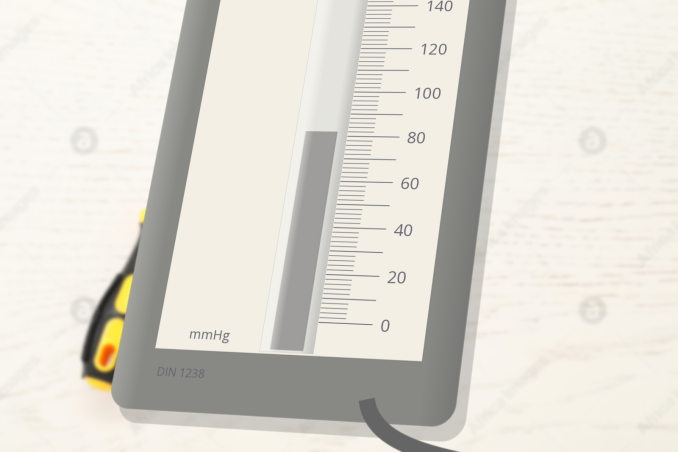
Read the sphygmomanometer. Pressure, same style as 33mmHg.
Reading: 82mmHg
